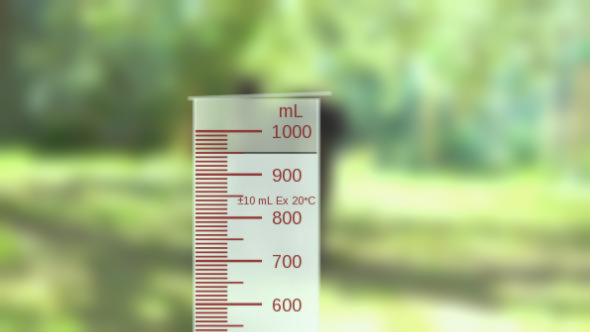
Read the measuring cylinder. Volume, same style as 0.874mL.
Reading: 950mL
